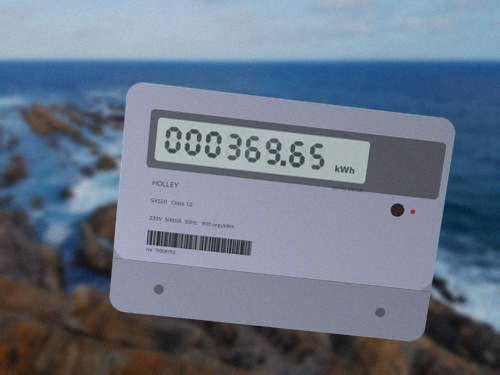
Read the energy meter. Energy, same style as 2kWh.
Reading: 369.65kWh
